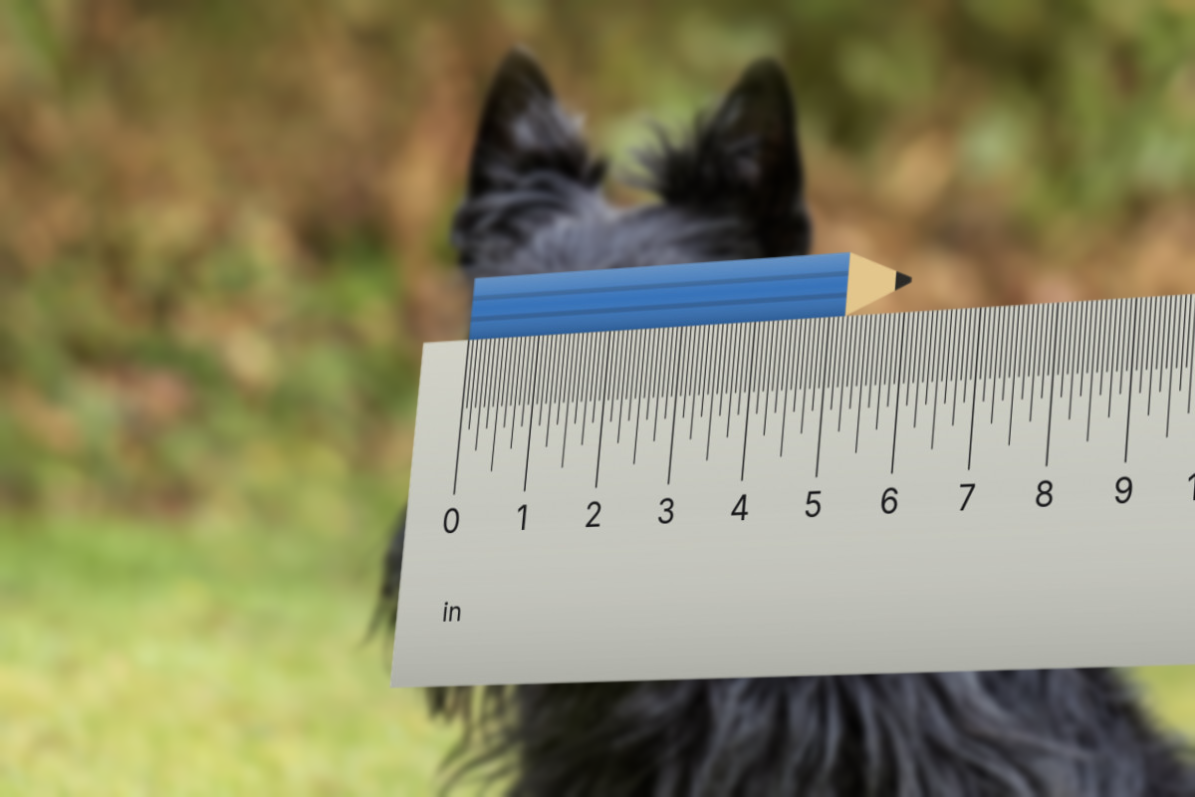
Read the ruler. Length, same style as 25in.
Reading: 6.0625in
